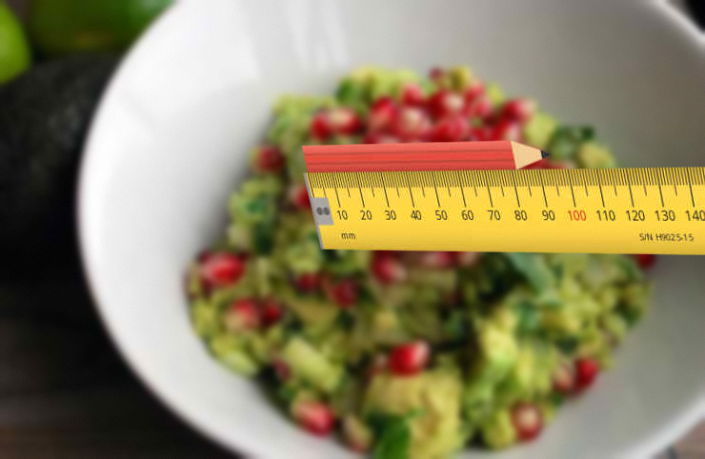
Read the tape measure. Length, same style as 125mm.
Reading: 95mm
